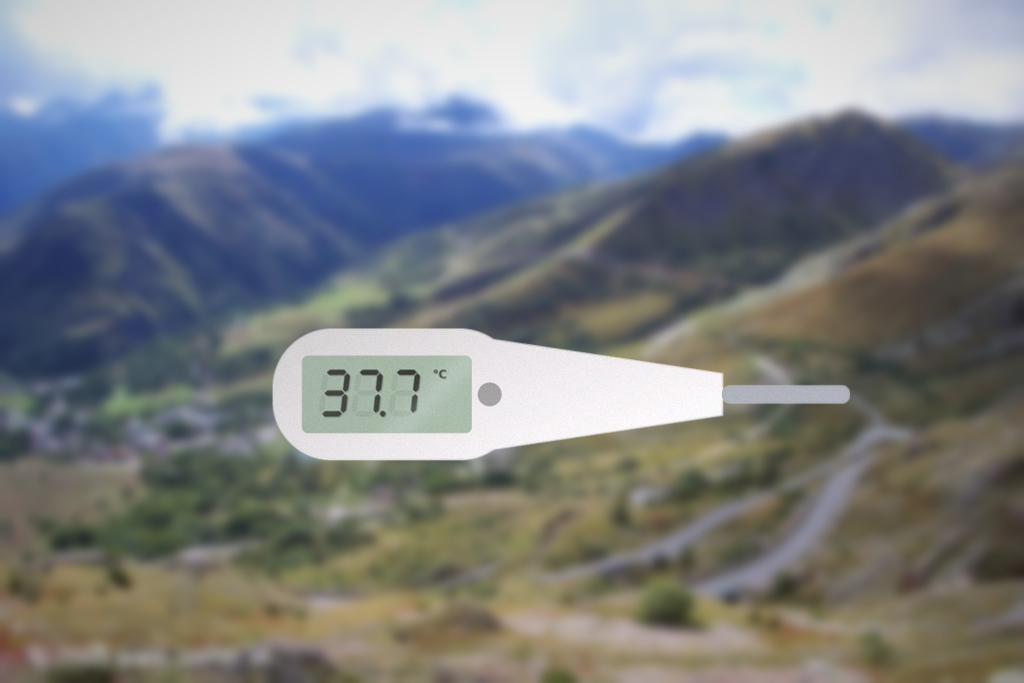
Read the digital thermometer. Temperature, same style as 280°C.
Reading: 37.7°C
